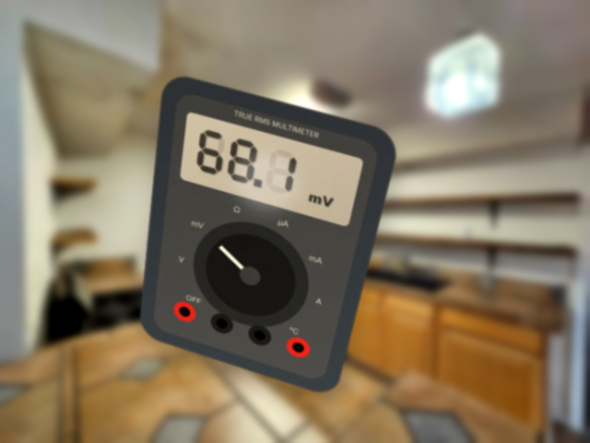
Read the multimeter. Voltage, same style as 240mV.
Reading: 68.1mV
